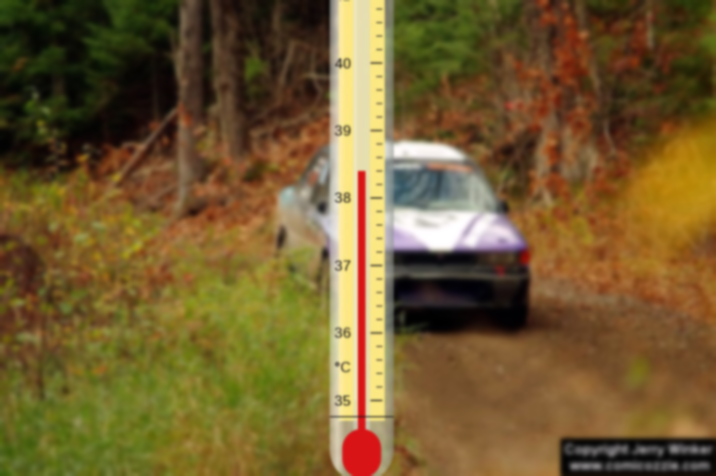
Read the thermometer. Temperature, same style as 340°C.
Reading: 38.4°C
